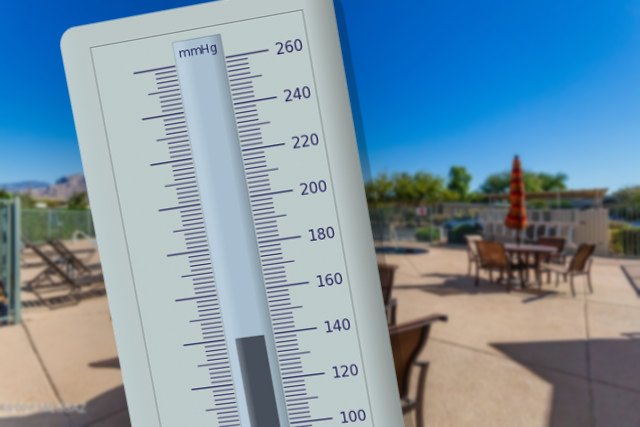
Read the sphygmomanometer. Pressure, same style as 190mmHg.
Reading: 140mmHg
